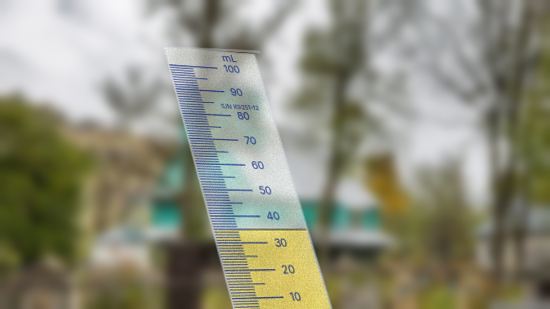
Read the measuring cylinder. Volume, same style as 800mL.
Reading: 35mL
